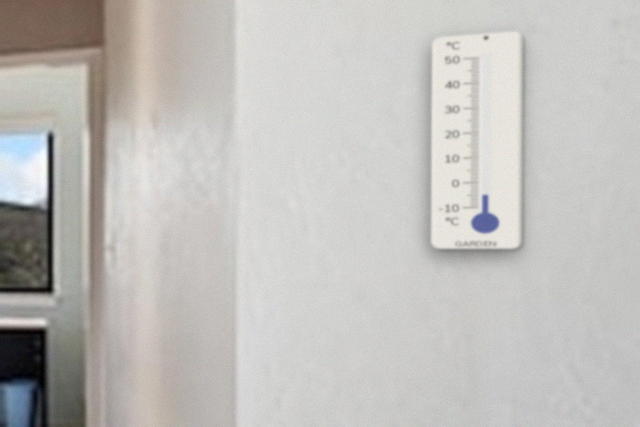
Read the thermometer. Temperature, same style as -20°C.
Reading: -5°C
